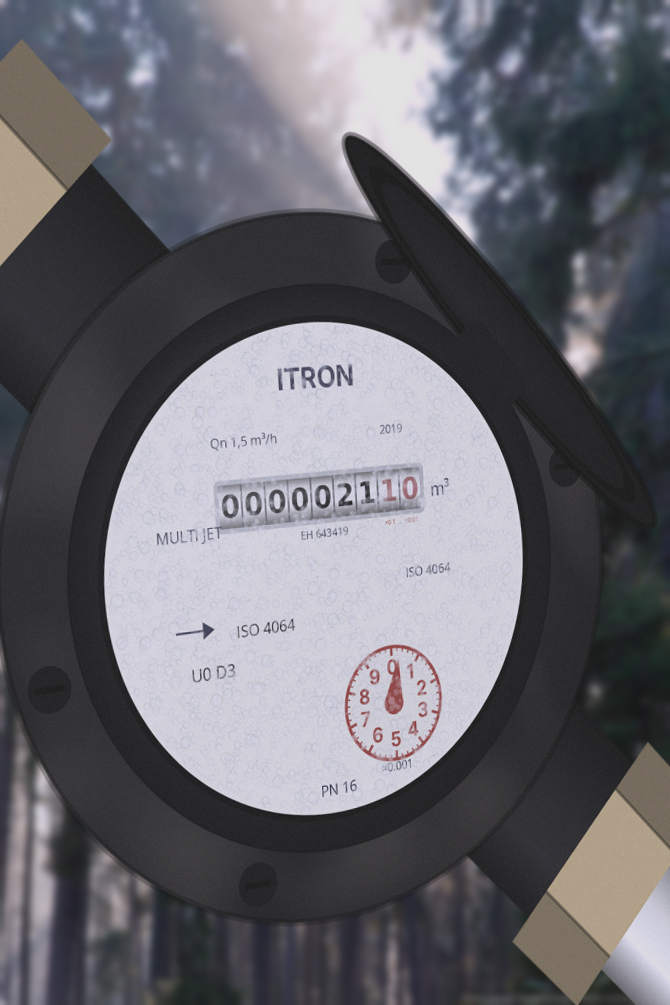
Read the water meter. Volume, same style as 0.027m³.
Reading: 21.100m³
